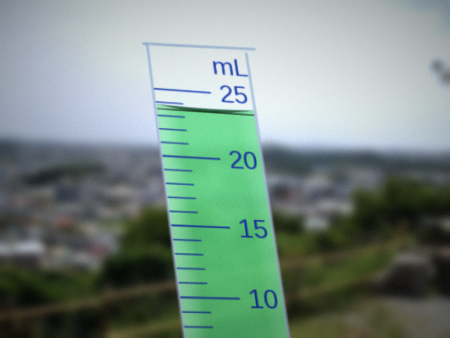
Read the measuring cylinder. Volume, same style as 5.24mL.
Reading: 23.5mL
